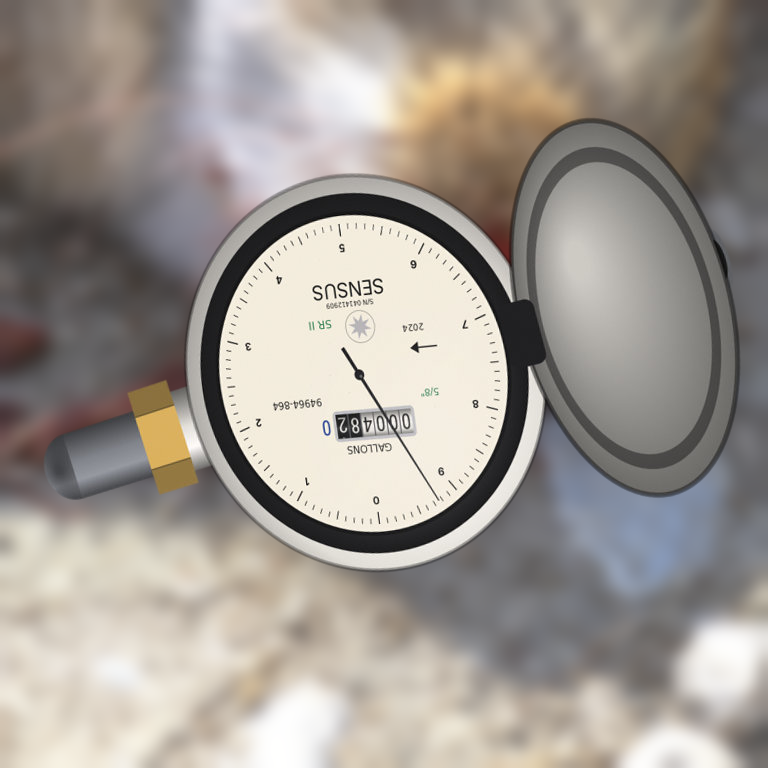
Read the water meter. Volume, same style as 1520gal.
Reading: 4819.2gal
